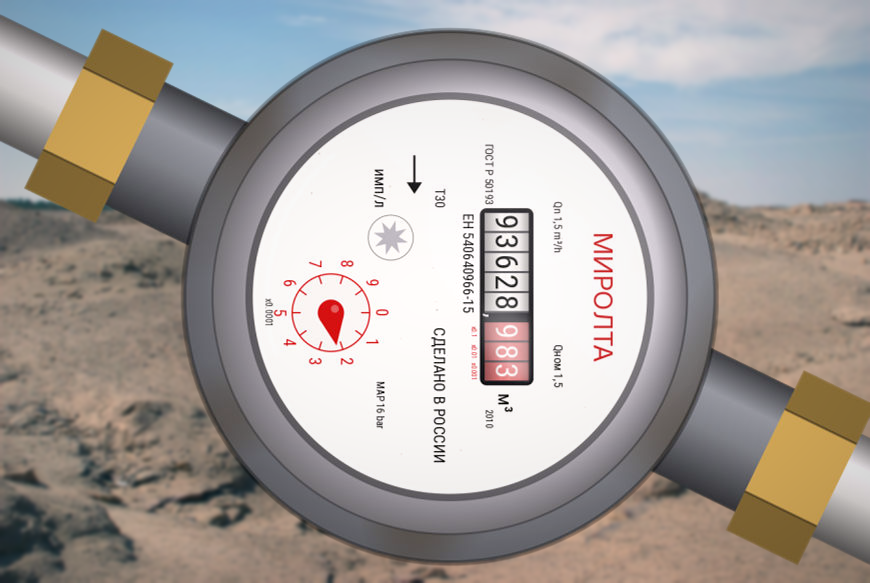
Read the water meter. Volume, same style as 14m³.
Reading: 93628.9832m³
